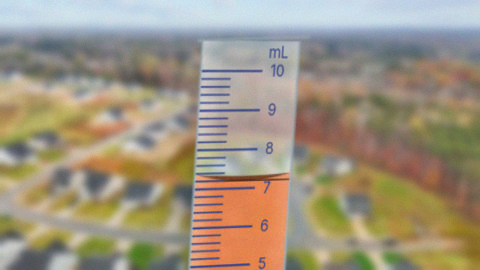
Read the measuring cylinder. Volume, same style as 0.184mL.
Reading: 7.2mL
